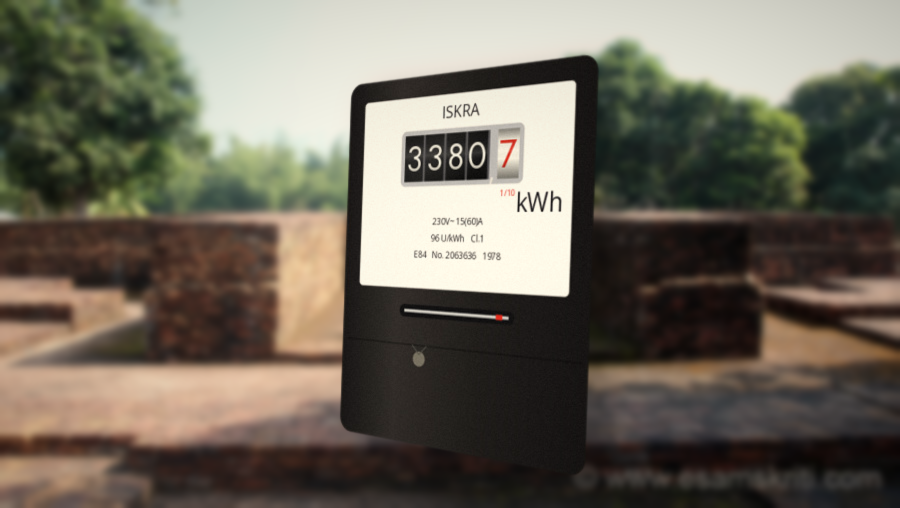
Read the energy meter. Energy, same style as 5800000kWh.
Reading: 3380.7kWh
